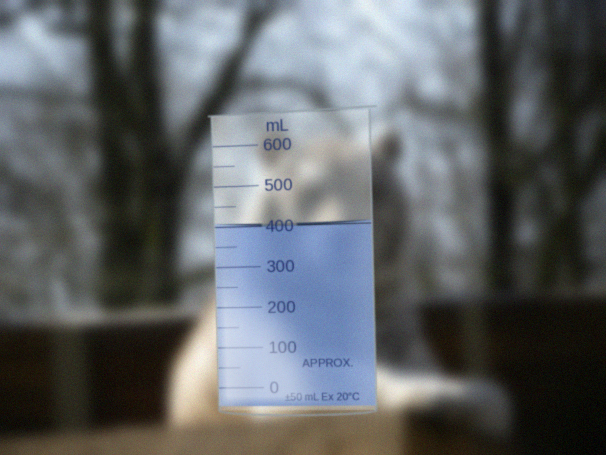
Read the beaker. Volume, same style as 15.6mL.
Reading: 400mL
